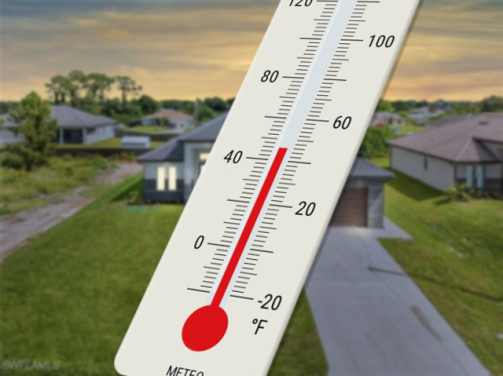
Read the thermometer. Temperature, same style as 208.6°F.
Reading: 46°F
